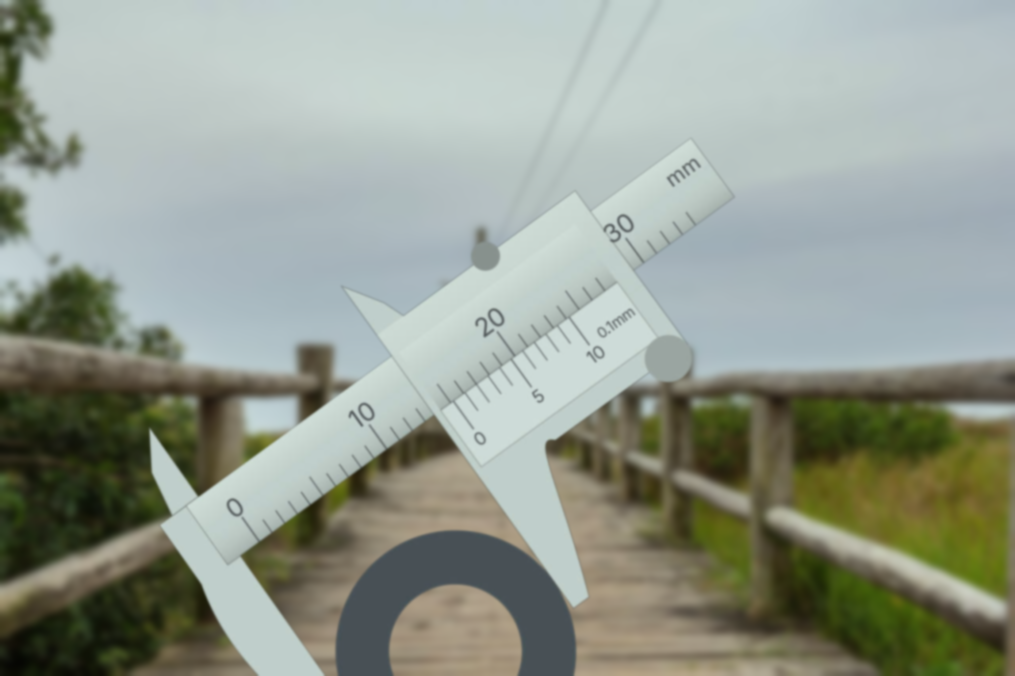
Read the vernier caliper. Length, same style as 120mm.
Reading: 15.2mm
